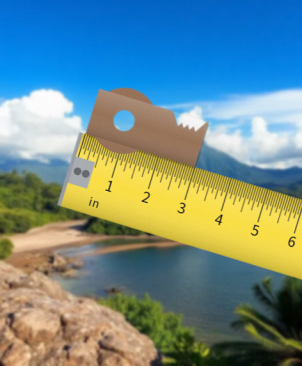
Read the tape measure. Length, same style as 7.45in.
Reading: 3in
